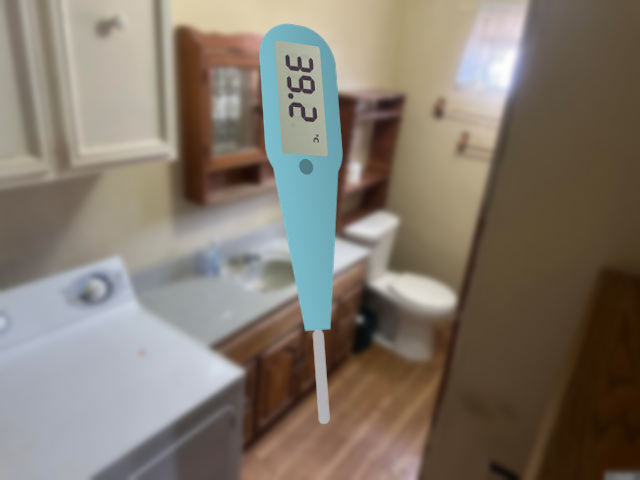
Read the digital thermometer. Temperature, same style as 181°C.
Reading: 39.2°C
